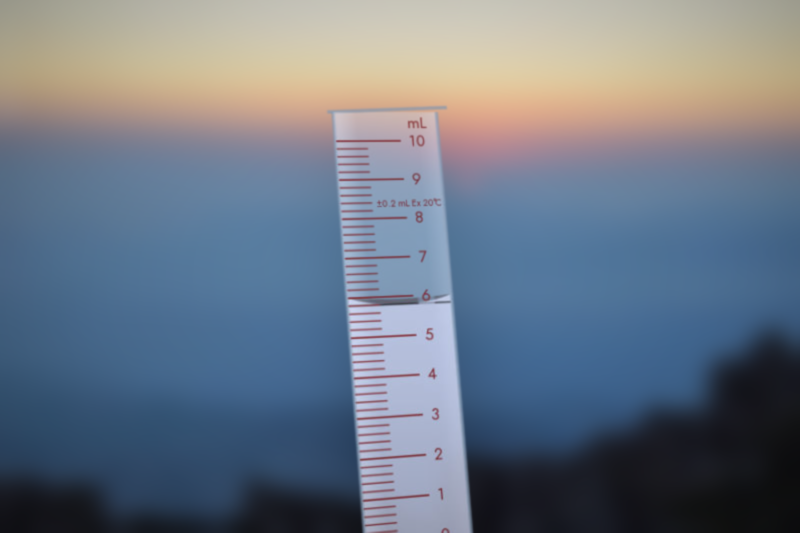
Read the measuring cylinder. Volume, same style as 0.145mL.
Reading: 5.8mL
